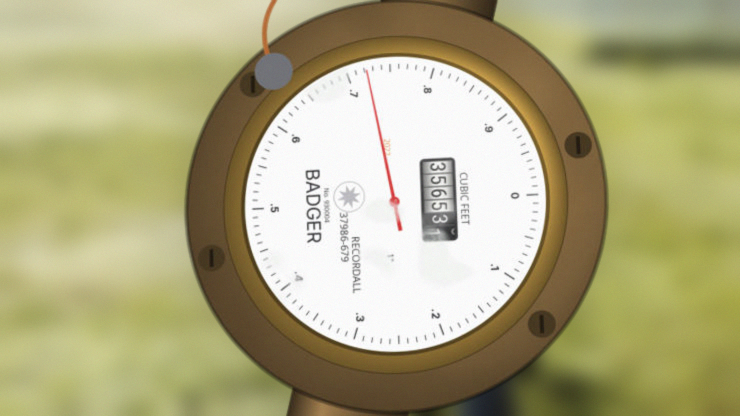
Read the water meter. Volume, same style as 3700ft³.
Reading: 356530.72ft³
